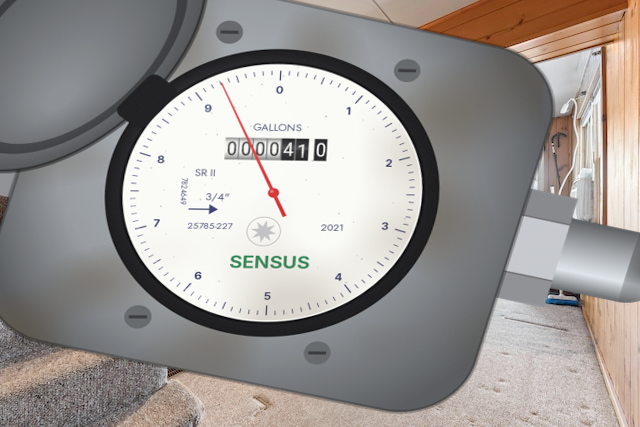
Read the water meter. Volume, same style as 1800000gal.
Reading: 409.3gal
